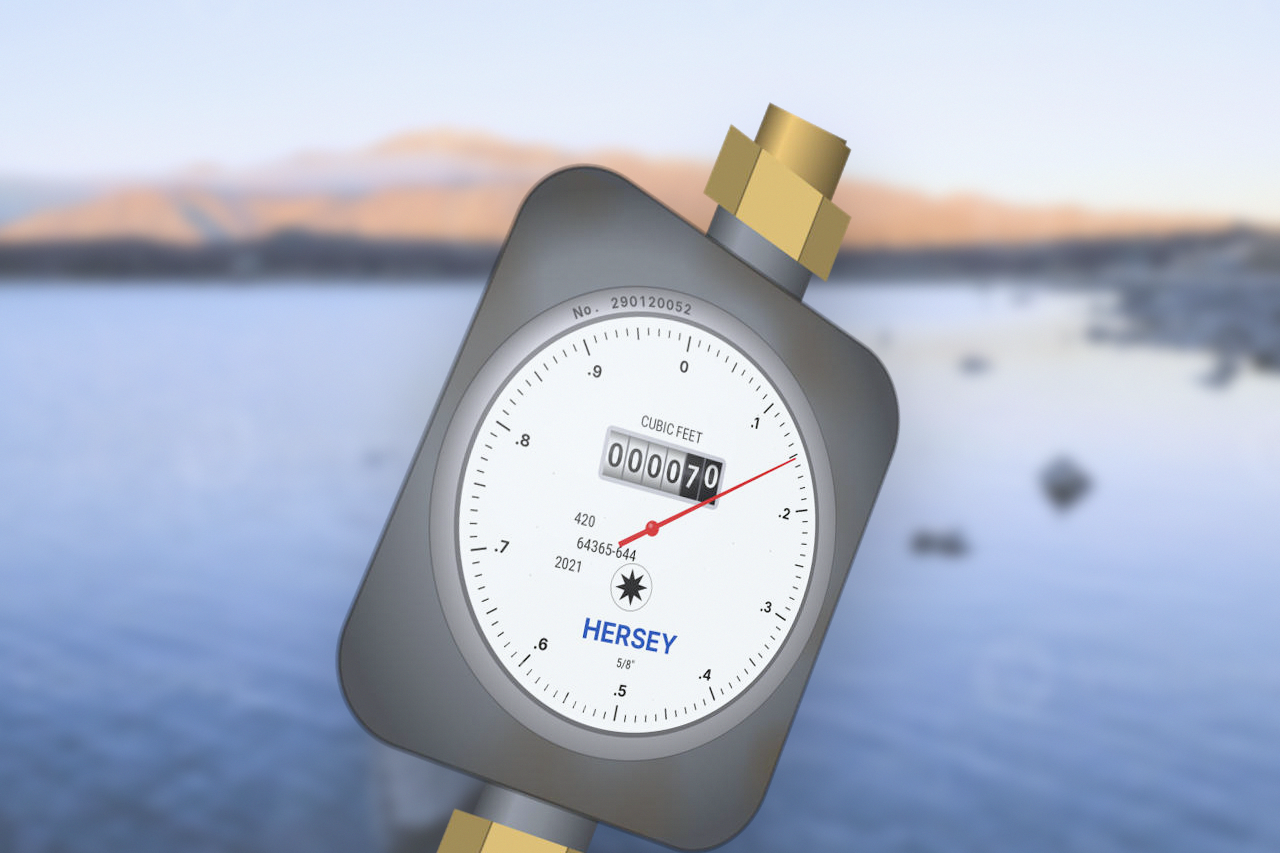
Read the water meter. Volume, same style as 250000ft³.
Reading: 70.15ft³
